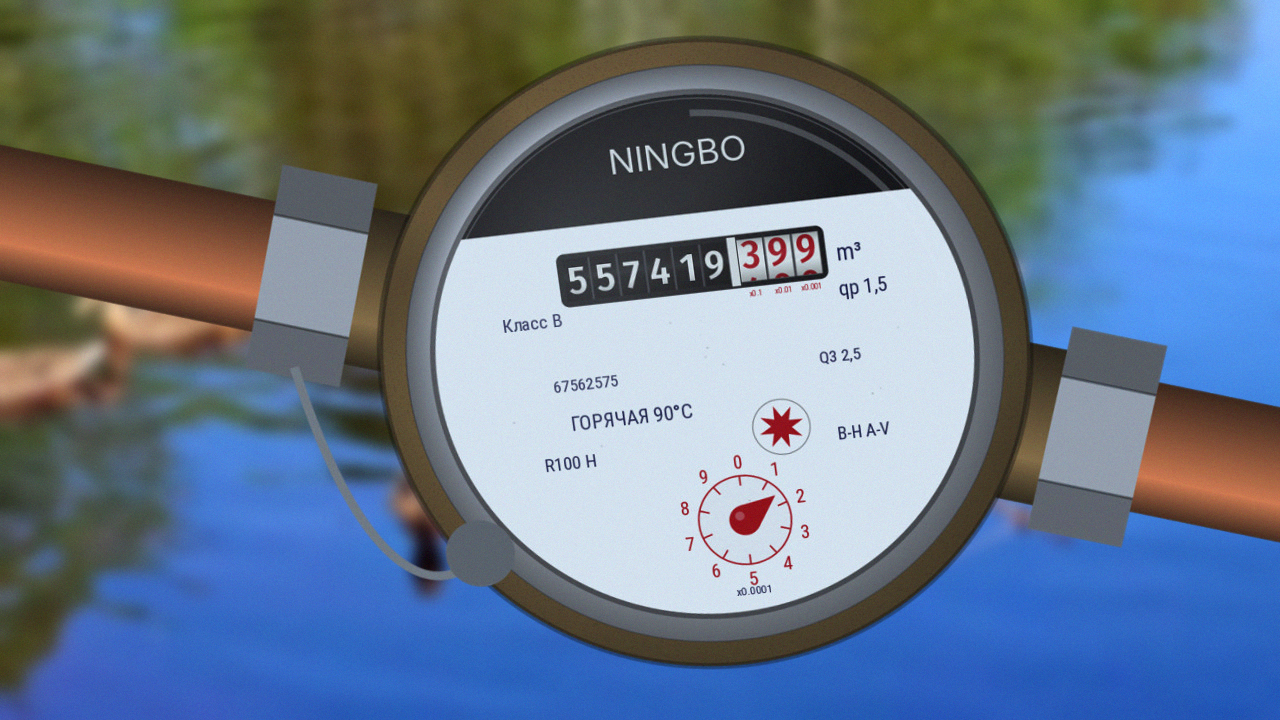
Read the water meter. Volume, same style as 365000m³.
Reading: 557419.3991m³
